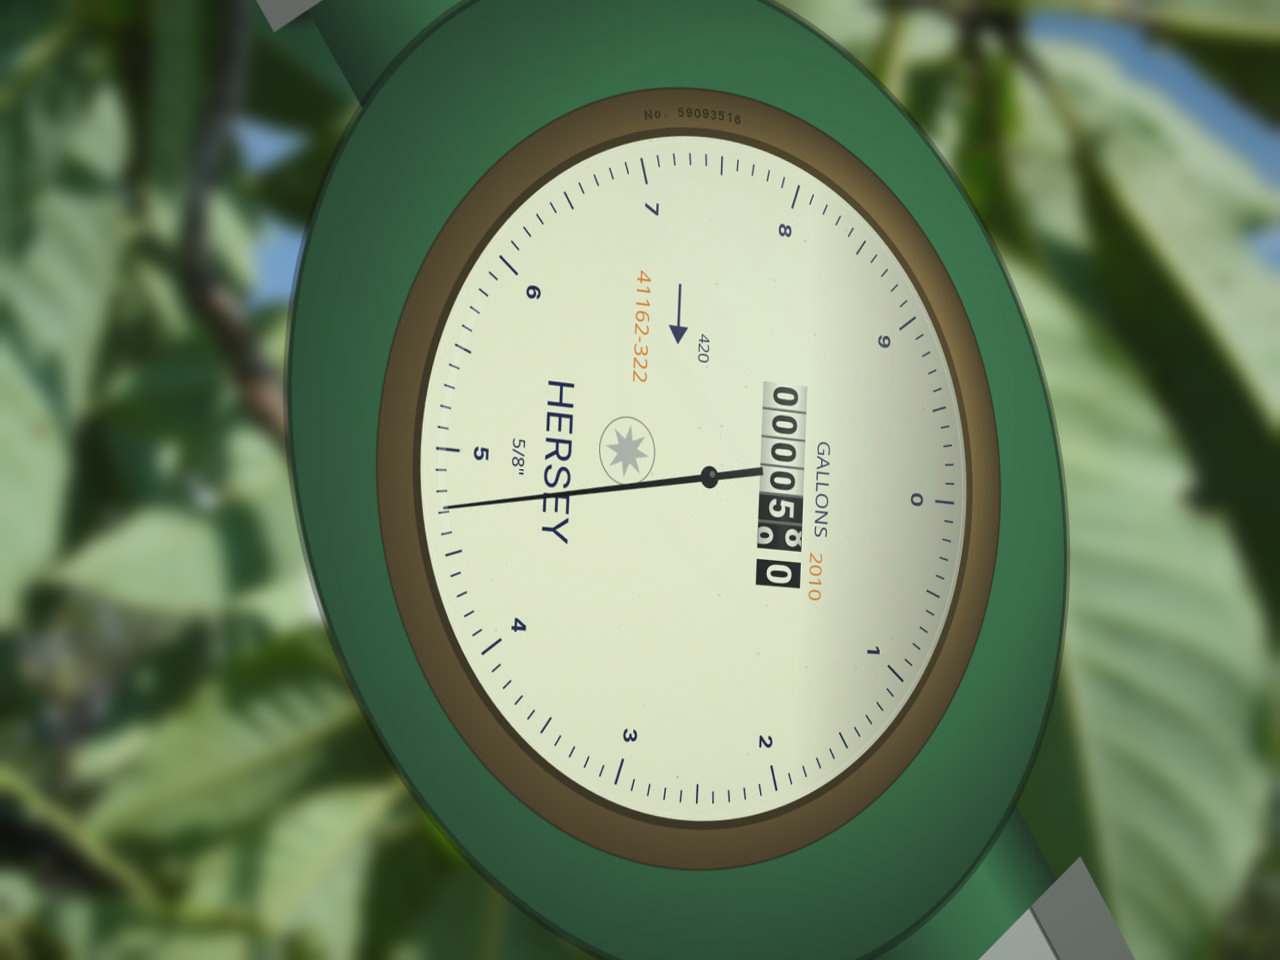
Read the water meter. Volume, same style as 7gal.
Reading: 584.7gal
